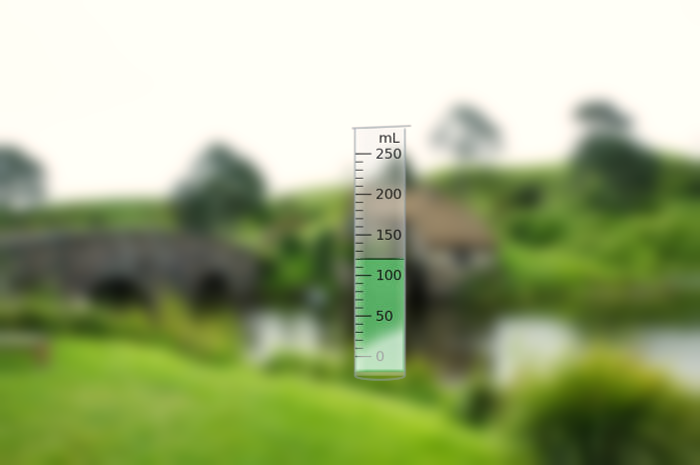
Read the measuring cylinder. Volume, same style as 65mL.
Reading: 120mL
